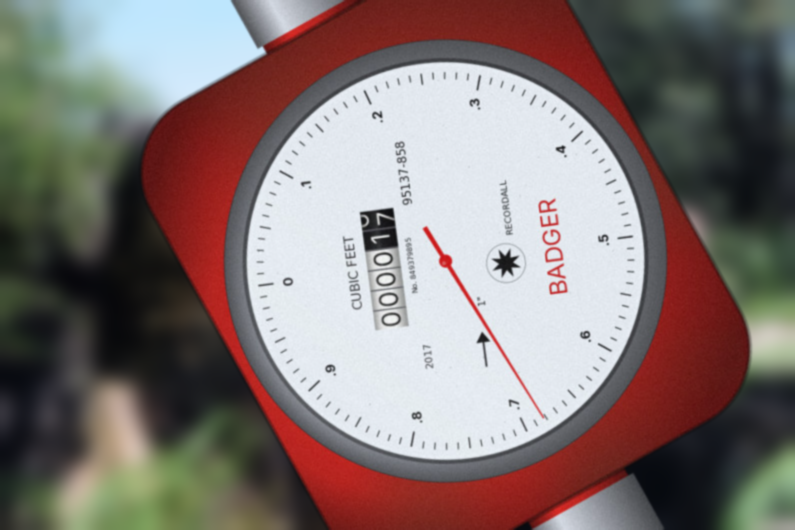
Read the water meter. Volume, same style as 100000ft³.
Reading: 16.68ft³
